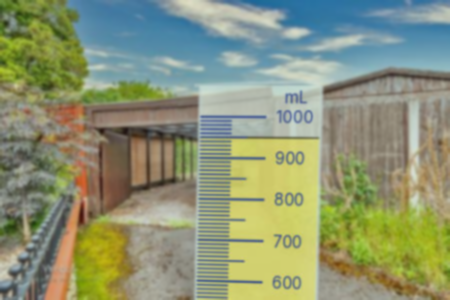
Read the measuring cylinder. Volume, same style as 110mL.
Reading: 950mL
